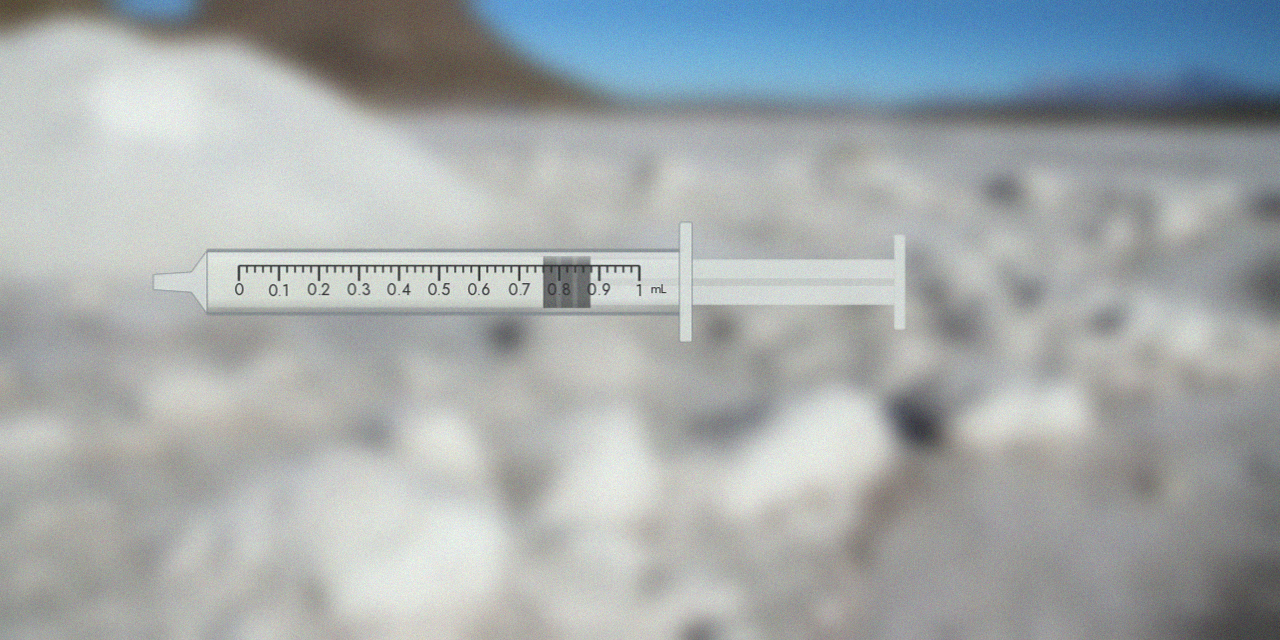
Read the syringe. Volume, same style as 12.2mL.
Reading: 0.76mL
